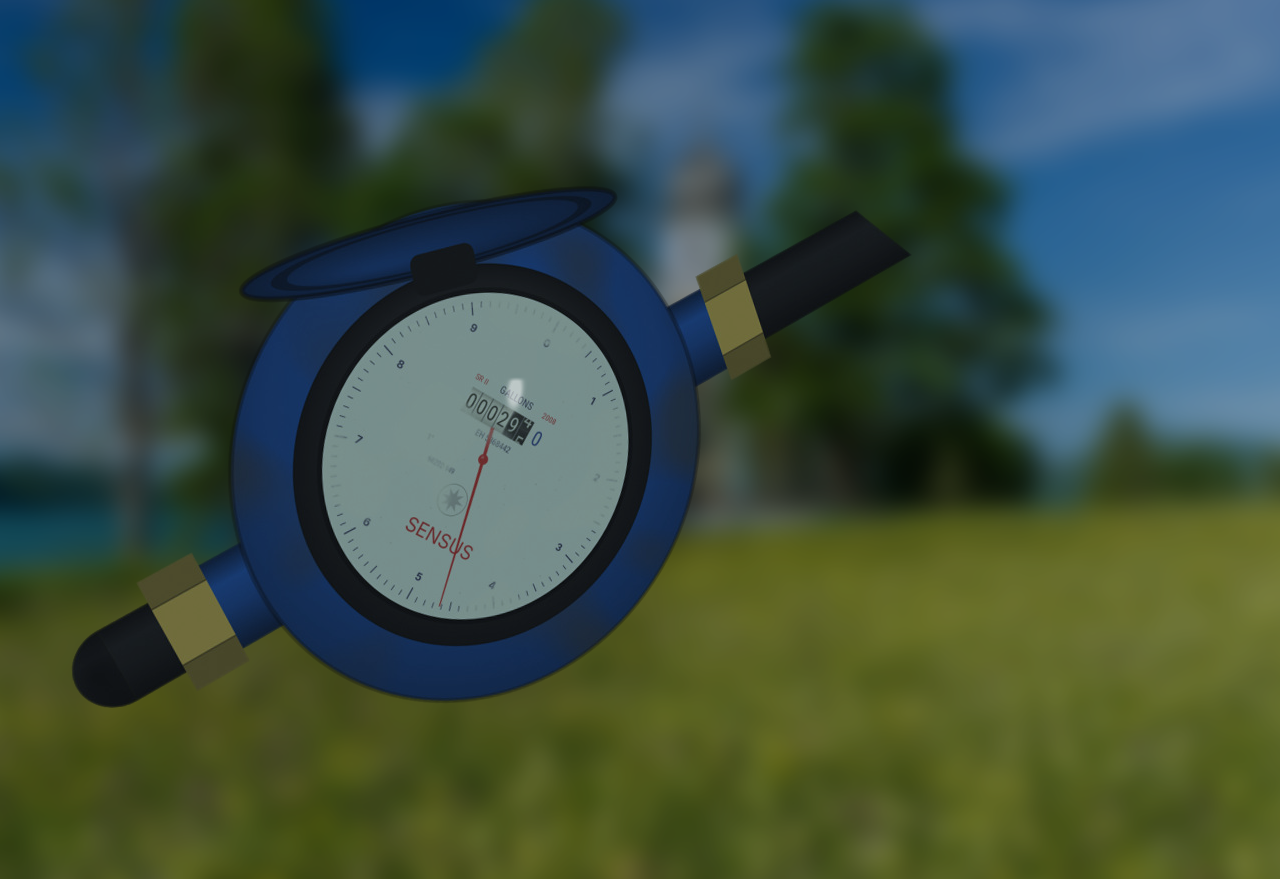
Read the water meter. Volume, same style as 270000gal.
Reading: 2944.6gal
